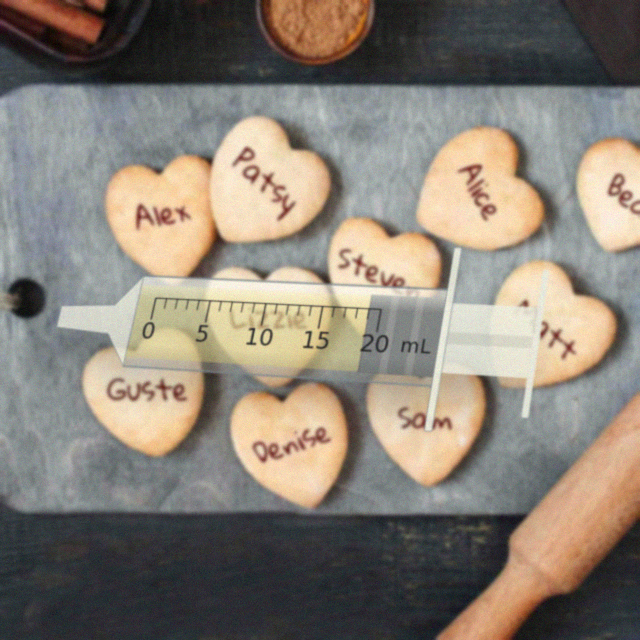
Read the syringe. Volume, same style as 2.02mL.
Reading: 19mL
